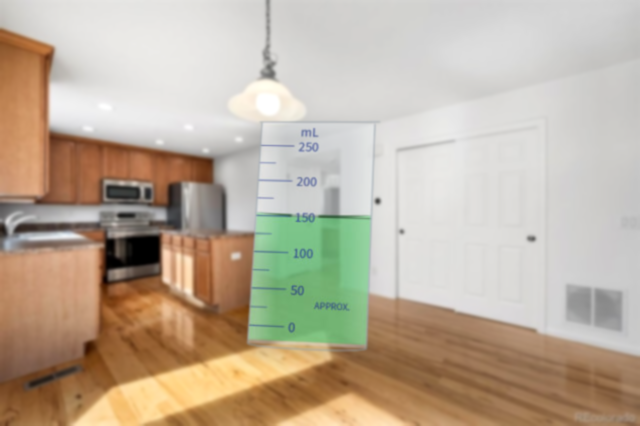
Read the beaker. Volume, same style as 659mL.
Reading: 150mL
